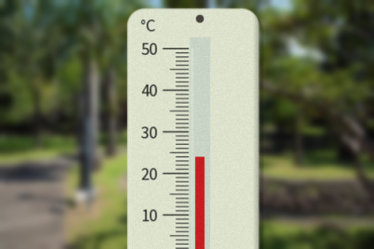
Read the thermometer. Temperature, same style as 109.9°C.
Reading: 24°C
